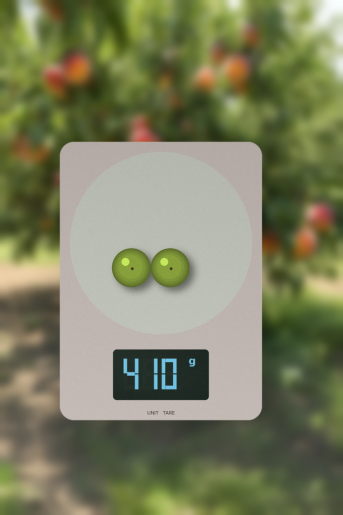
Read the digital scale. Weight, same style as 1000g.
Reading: 410g
